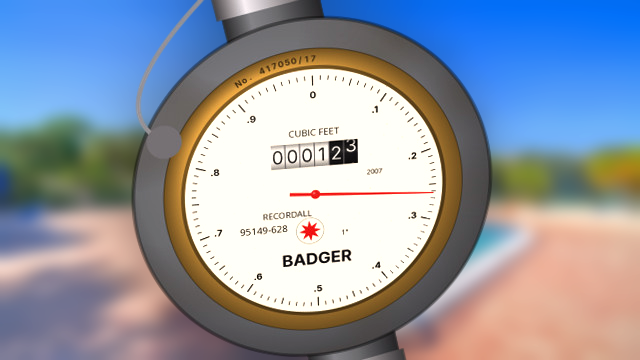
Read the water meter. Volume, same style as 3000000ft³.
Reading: 123.26ft³
